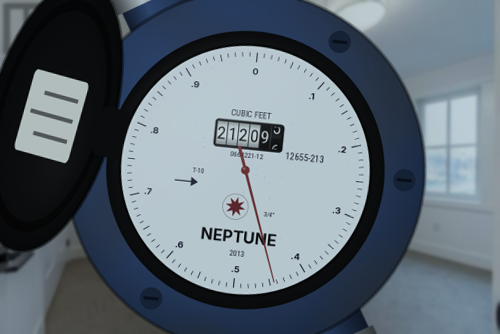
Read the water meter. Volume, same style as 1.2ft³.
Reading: 212095.44ft³
